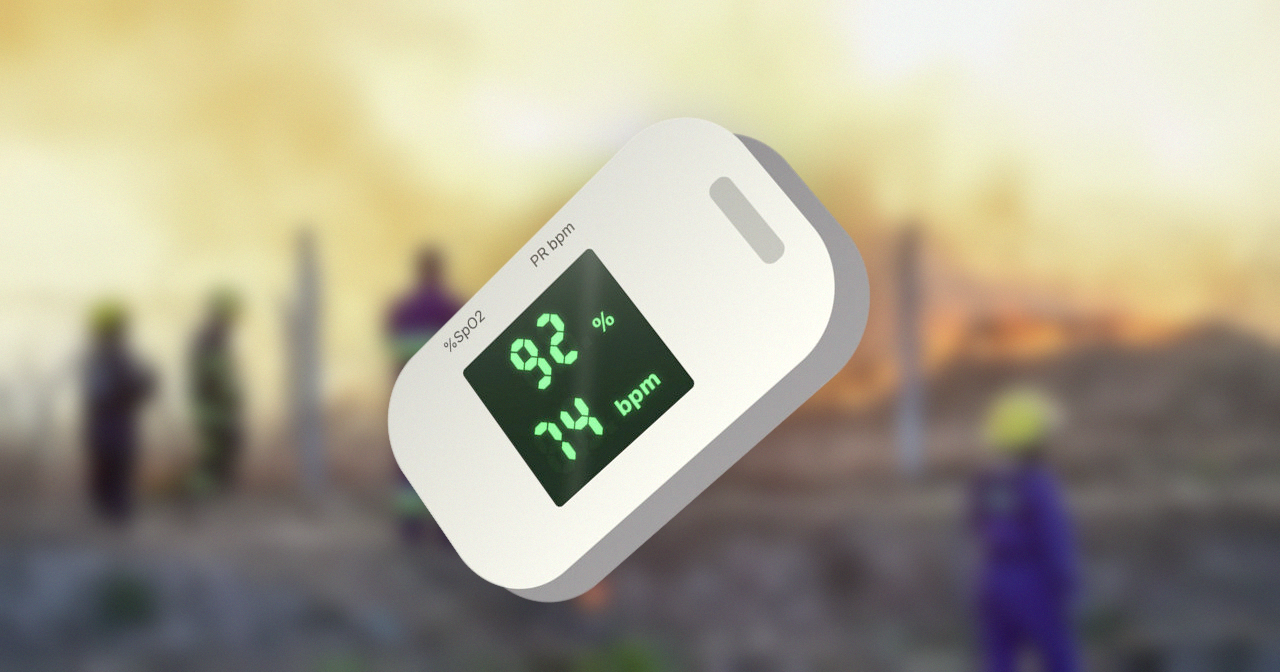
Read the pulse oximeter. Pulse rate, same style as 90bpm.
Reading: 74bpm
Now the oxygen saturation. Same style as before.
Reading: 92%
